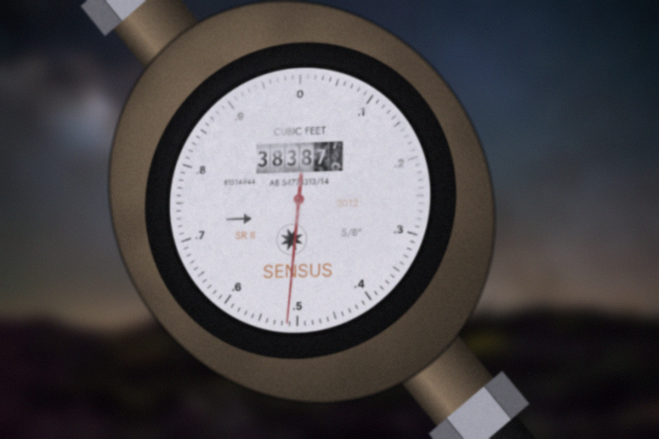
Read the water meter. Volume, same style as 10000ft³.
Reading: 383877.51ft³
